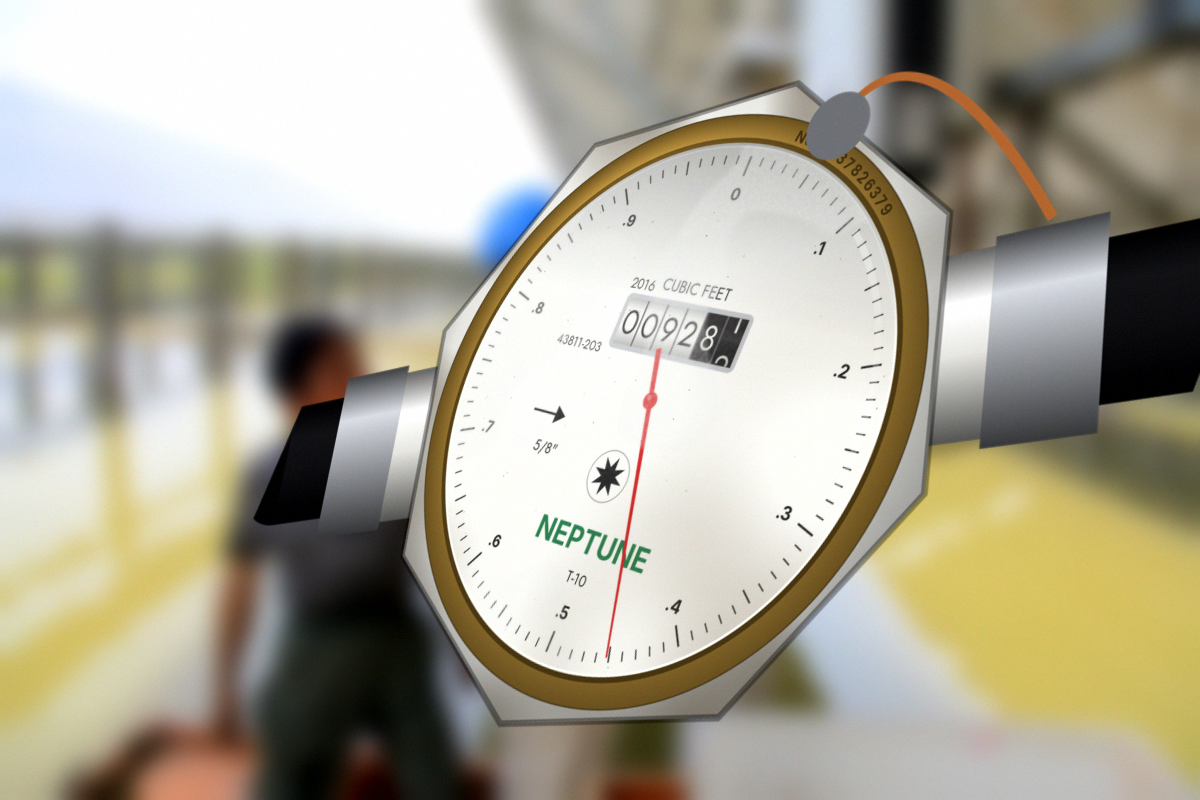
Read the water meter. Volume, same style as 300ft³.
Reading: 9281.45ft³
